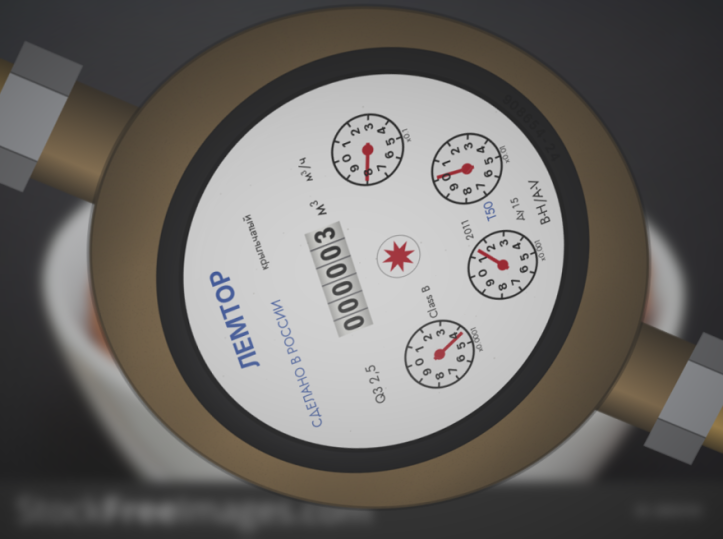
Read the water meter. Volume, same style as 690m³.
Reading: 3.8014m³
